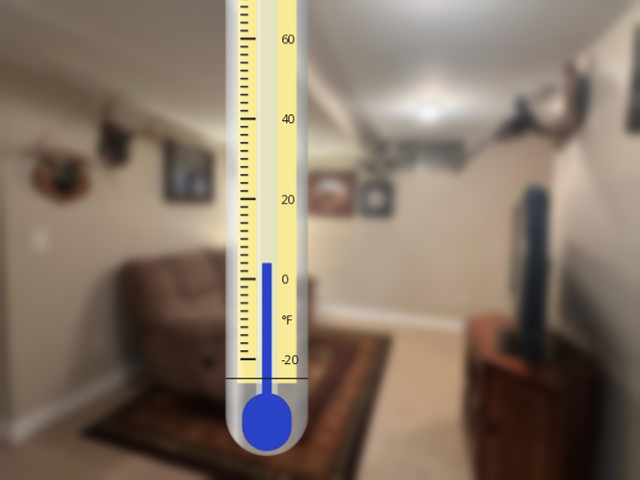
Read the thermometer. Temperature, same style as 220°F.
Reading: 4°F
